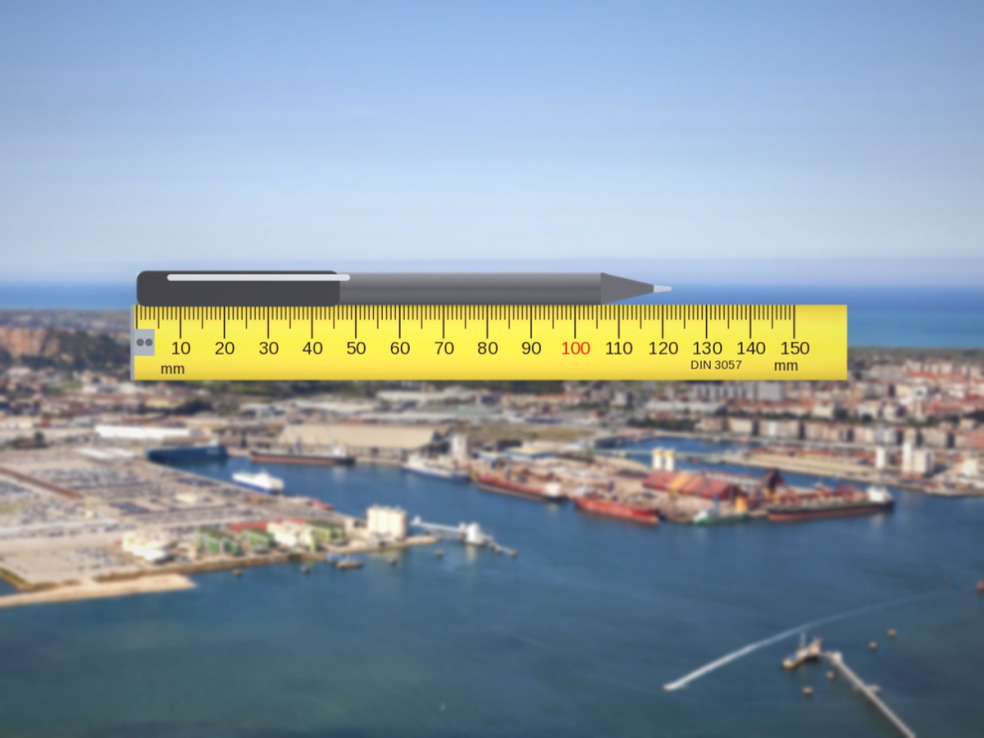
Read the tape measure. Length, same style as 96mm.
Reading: 122mm
